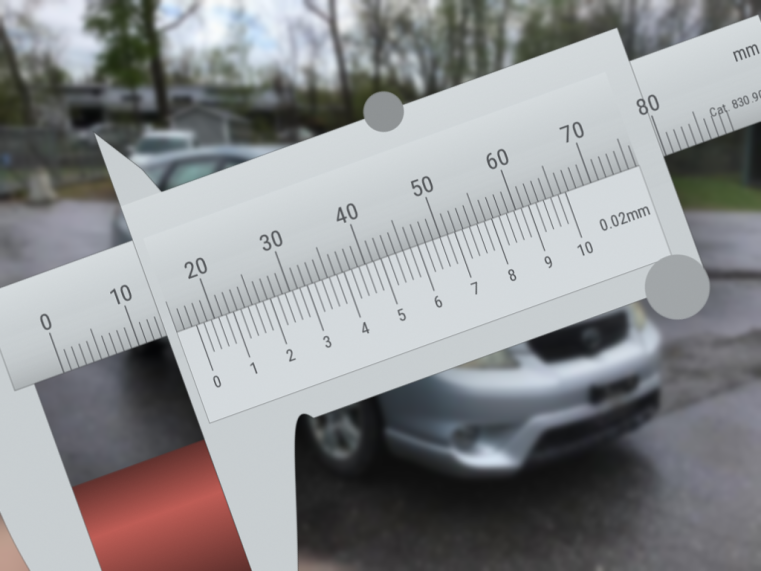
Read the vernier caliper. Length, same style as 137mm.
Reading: 17.6mm
